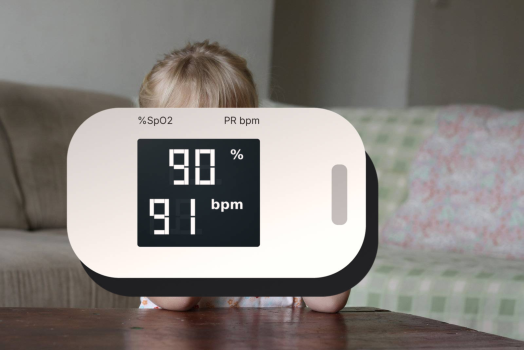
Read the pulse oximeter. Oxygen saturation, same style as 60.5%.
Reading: 90%
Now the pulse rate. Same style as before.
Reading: 91bpm
